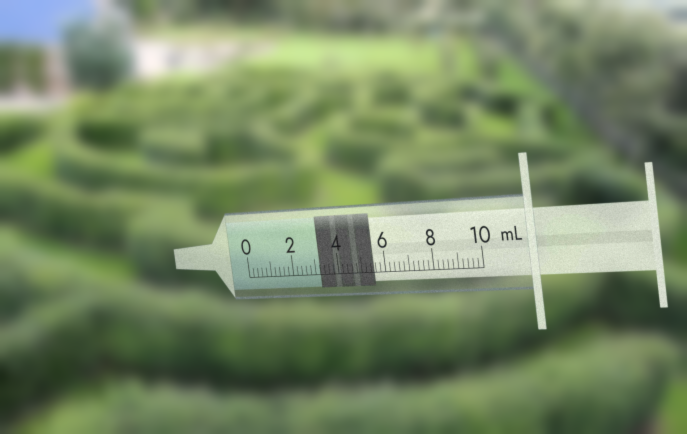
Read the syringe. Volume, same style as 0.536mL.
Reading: 3.2mL
